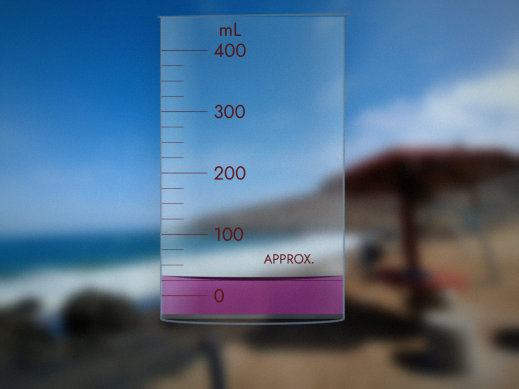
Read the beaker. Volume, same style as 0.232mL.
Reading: 25mL
